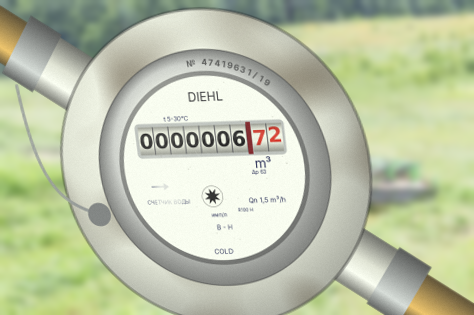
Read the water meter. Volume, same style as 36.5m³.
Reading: 6.72m³
